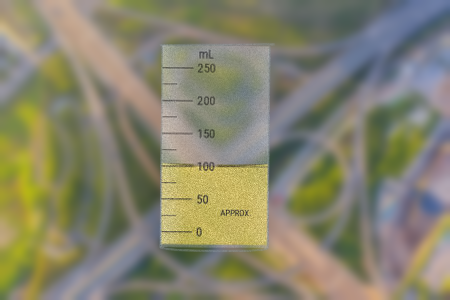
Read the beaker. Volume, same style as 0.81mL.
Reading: 100mL
